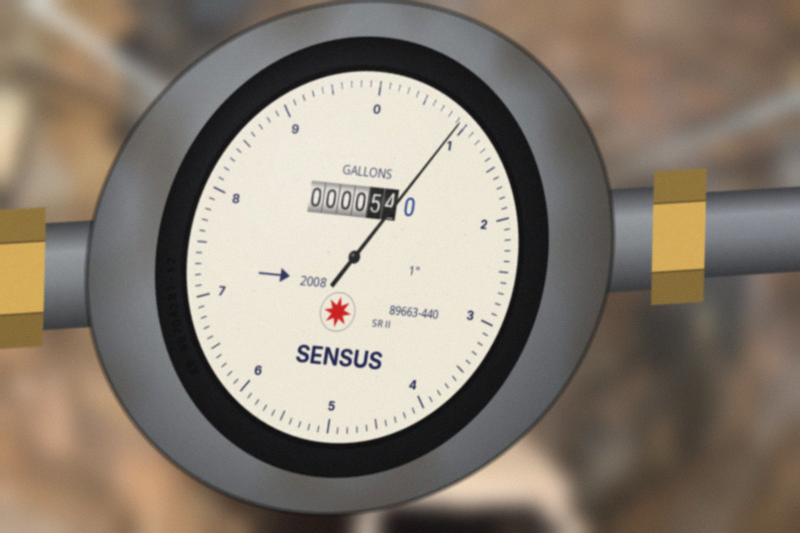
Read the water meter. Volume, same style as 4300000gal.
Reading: 540.9gal
